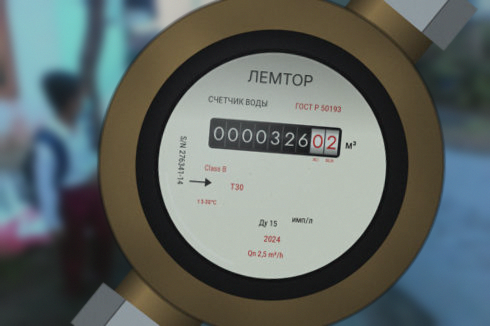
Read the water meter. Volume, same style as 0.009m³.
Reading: 326.02m³
